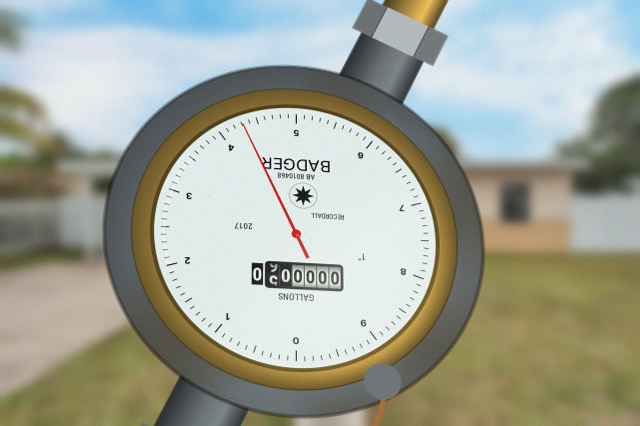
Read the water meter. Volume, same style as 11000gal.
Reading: 54.3gal
